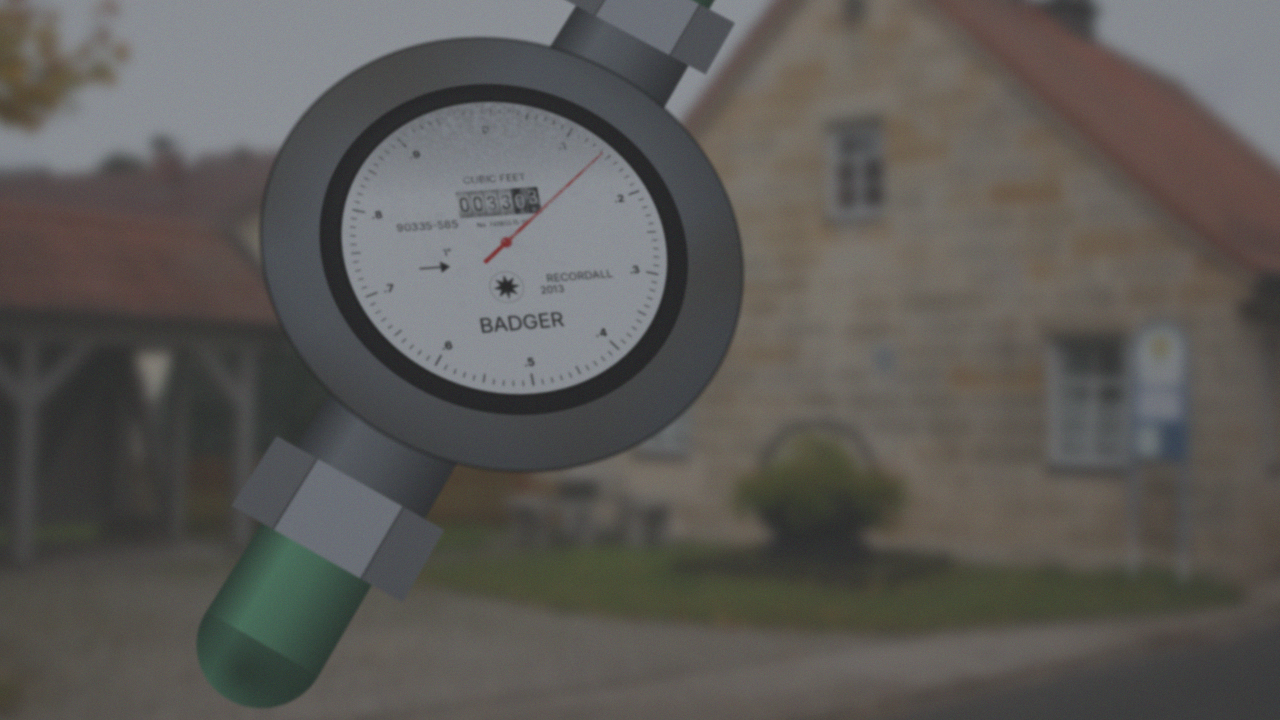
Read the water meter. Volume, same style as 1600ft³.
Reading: 3303.14ft³
